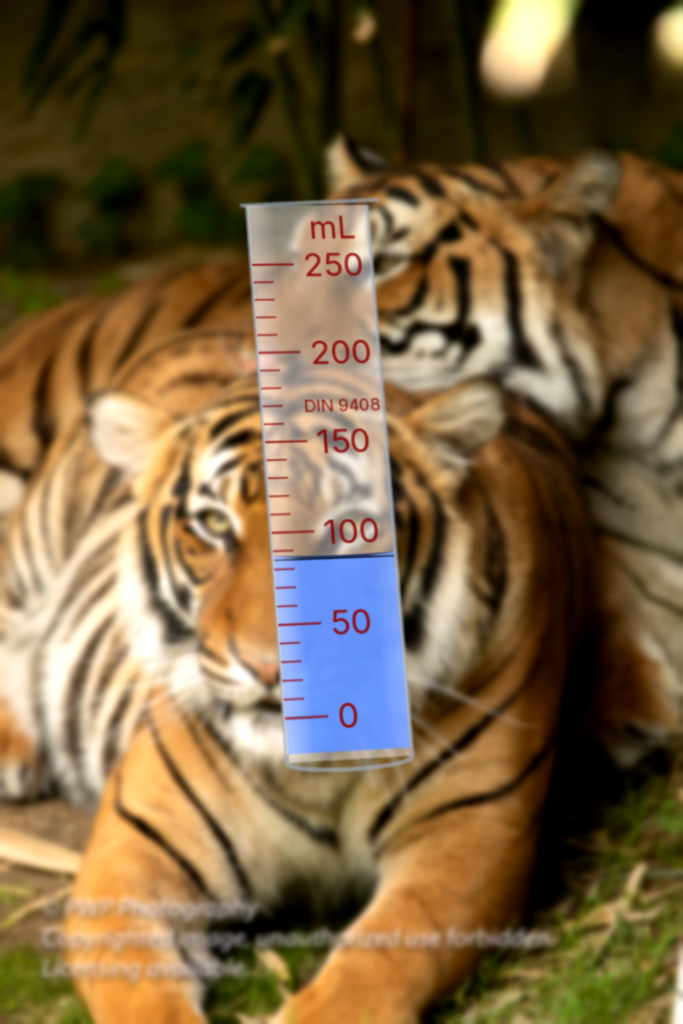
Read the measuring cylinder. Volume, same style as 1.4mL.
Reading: 85mL
